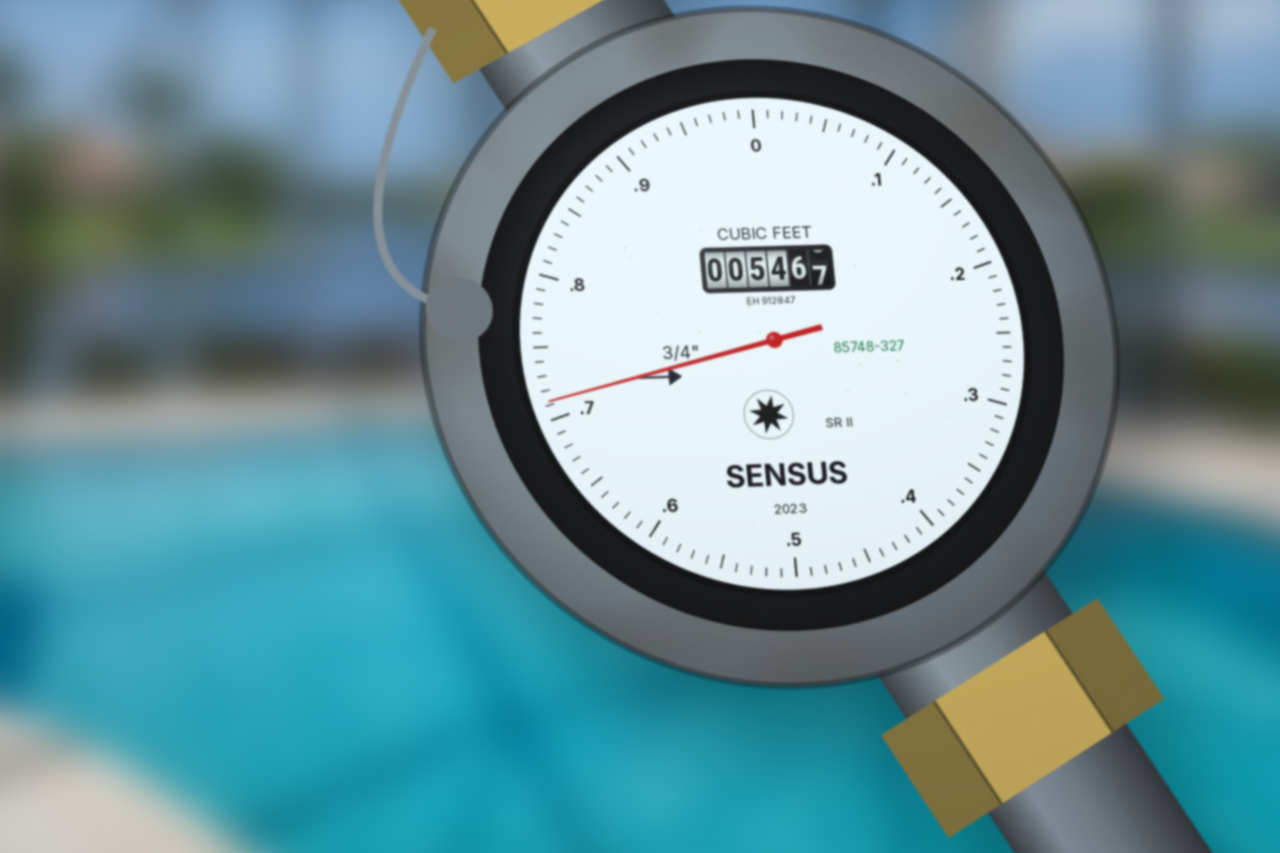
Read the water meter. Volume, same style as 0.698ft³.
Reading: 5466.71ft³
